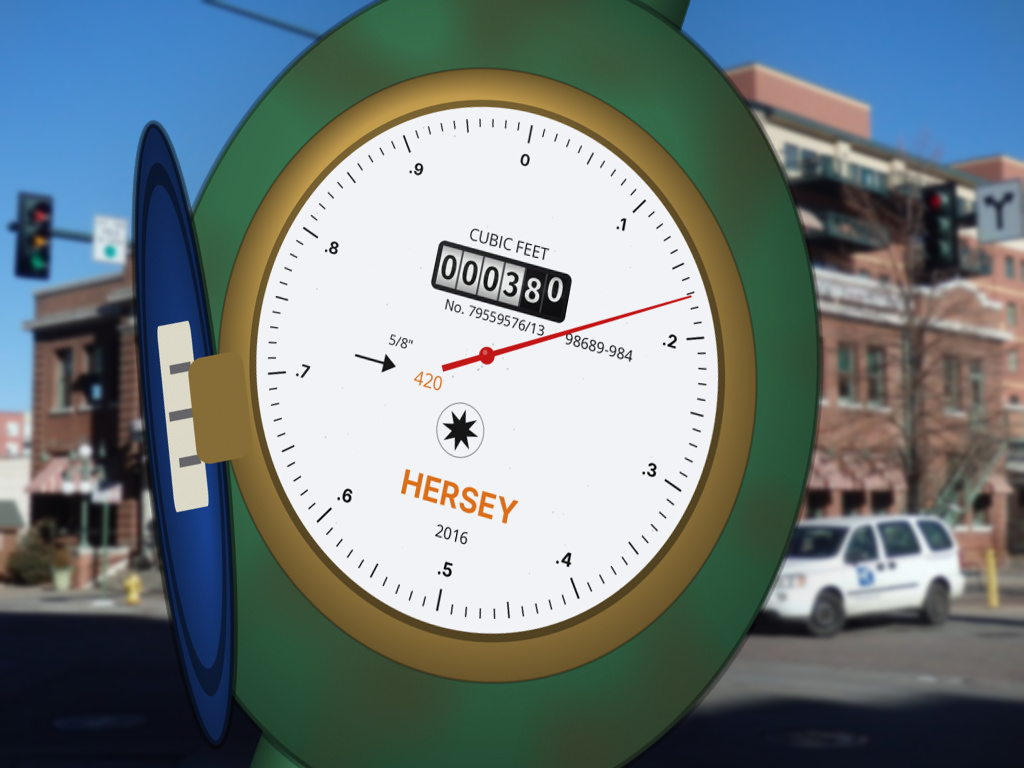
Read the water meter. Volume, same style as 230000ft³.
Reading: 380.17ft³
